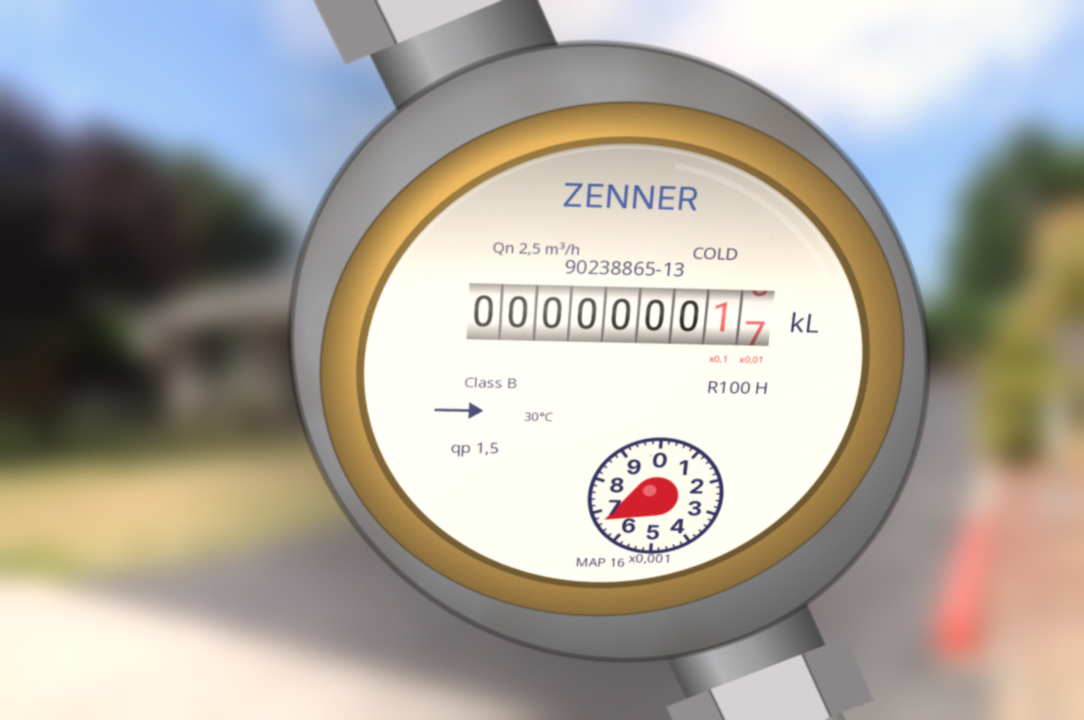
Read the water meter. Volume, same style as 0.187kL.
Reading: 0.166kL
